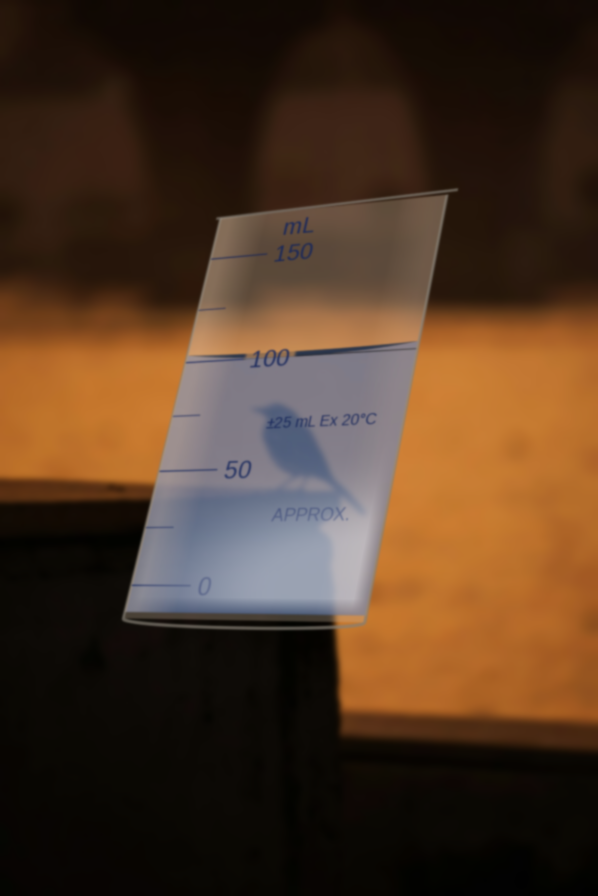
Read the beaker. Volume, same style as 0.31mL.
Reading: 100mL
